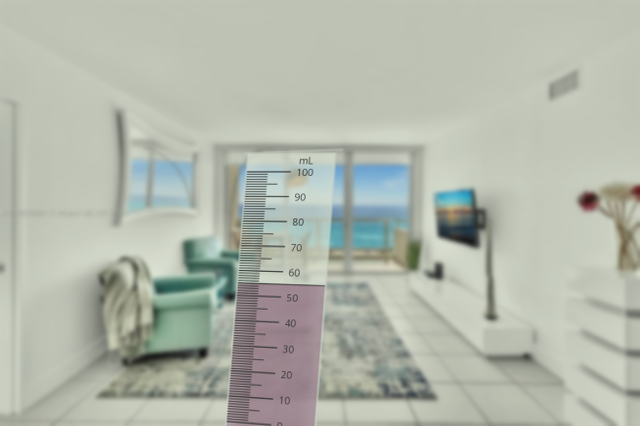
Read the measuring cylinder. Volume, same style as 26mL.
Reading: 55mL
